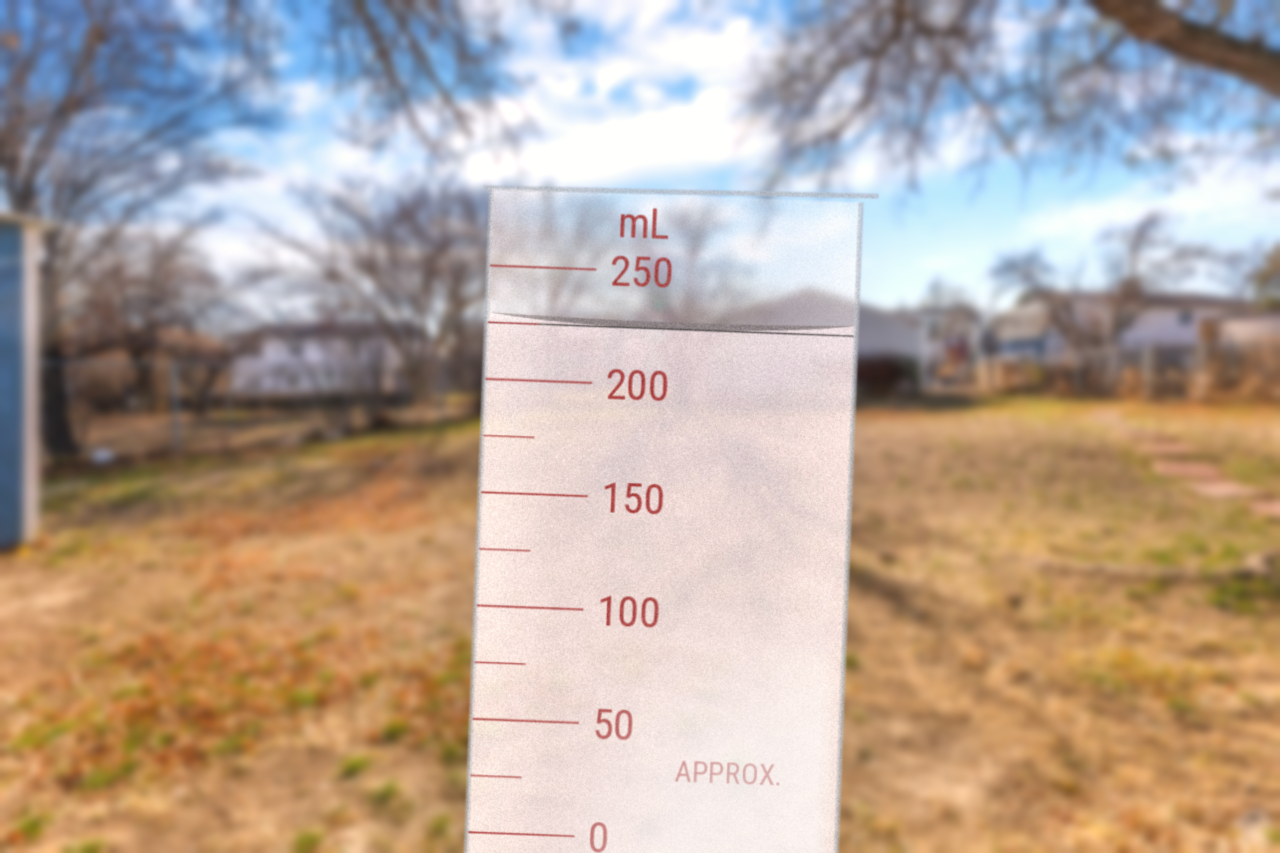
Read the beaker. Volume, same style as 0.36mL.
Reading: 225mL
